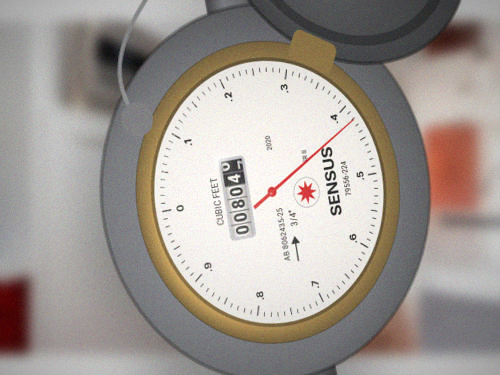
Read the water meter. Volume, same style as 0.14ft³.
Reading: 8046.42ft³
